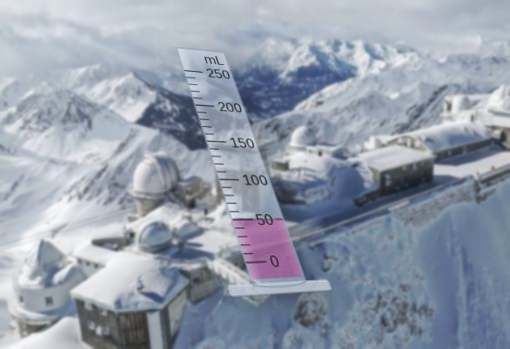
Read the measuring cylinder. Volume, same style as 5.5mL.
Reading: 50mL
